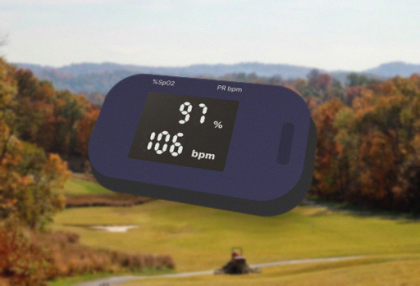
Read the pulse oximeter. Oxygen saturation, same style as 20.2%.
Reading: 97%
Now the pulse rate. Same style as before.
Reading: 106bpm
